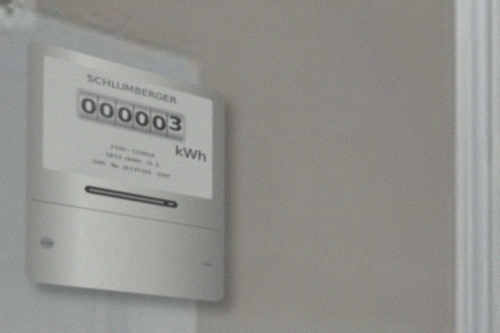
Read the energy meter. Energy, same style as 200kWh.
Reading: 3kWh
